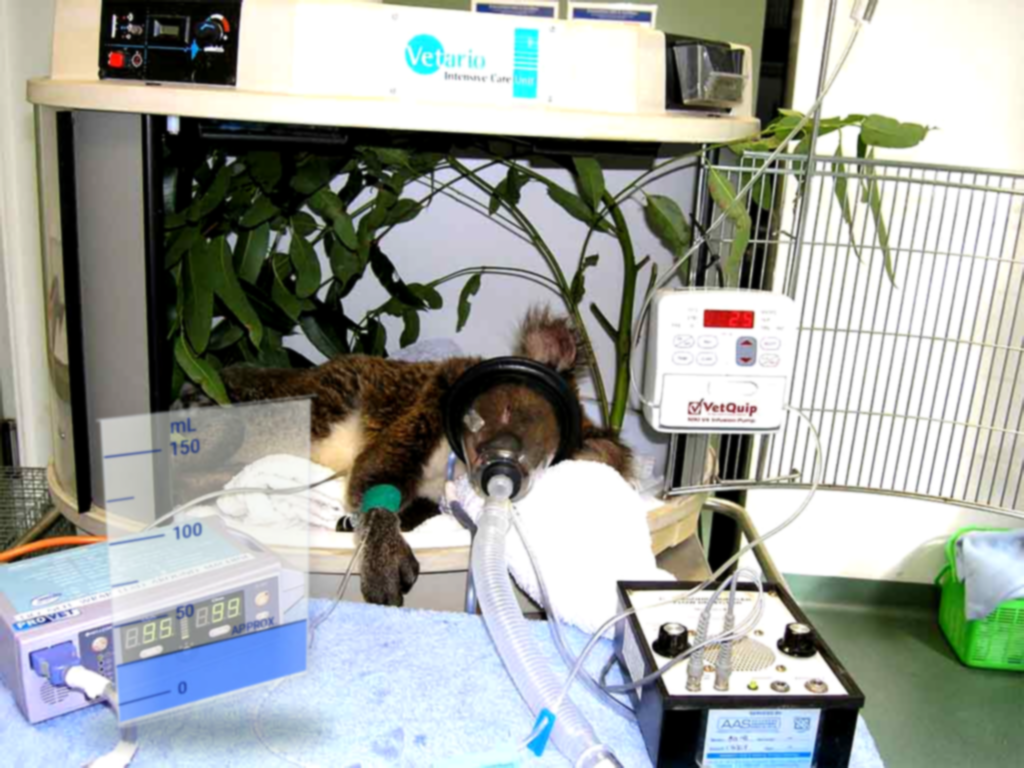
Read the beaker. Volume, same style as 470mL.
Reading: 25mL
